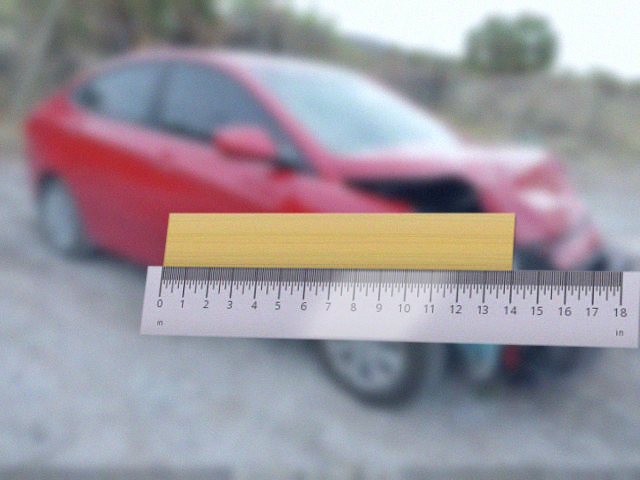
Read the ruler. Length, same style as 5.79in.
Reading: 14in
